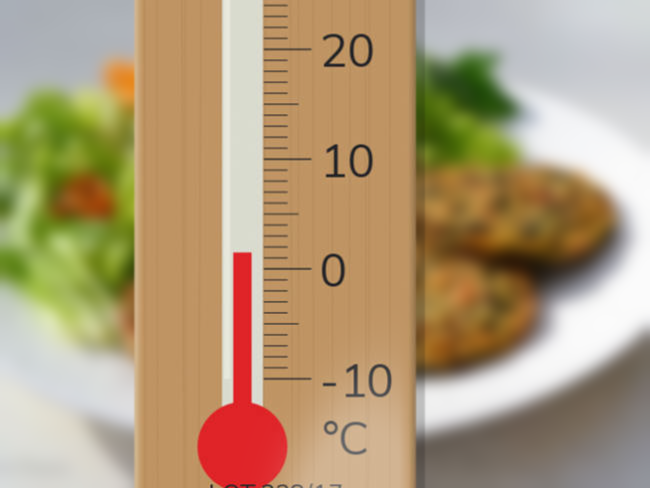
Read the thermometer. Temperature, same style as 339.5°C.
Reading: 1.5°C
